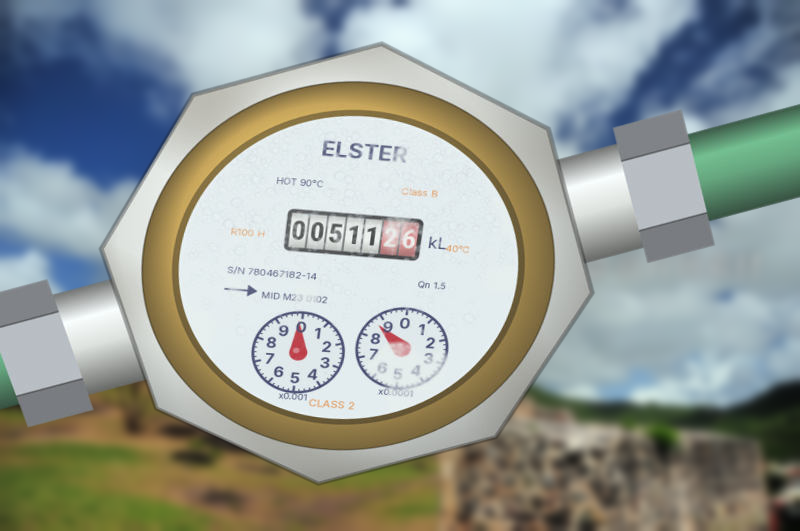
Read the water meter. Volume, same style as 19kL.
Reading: 511.2598kL
